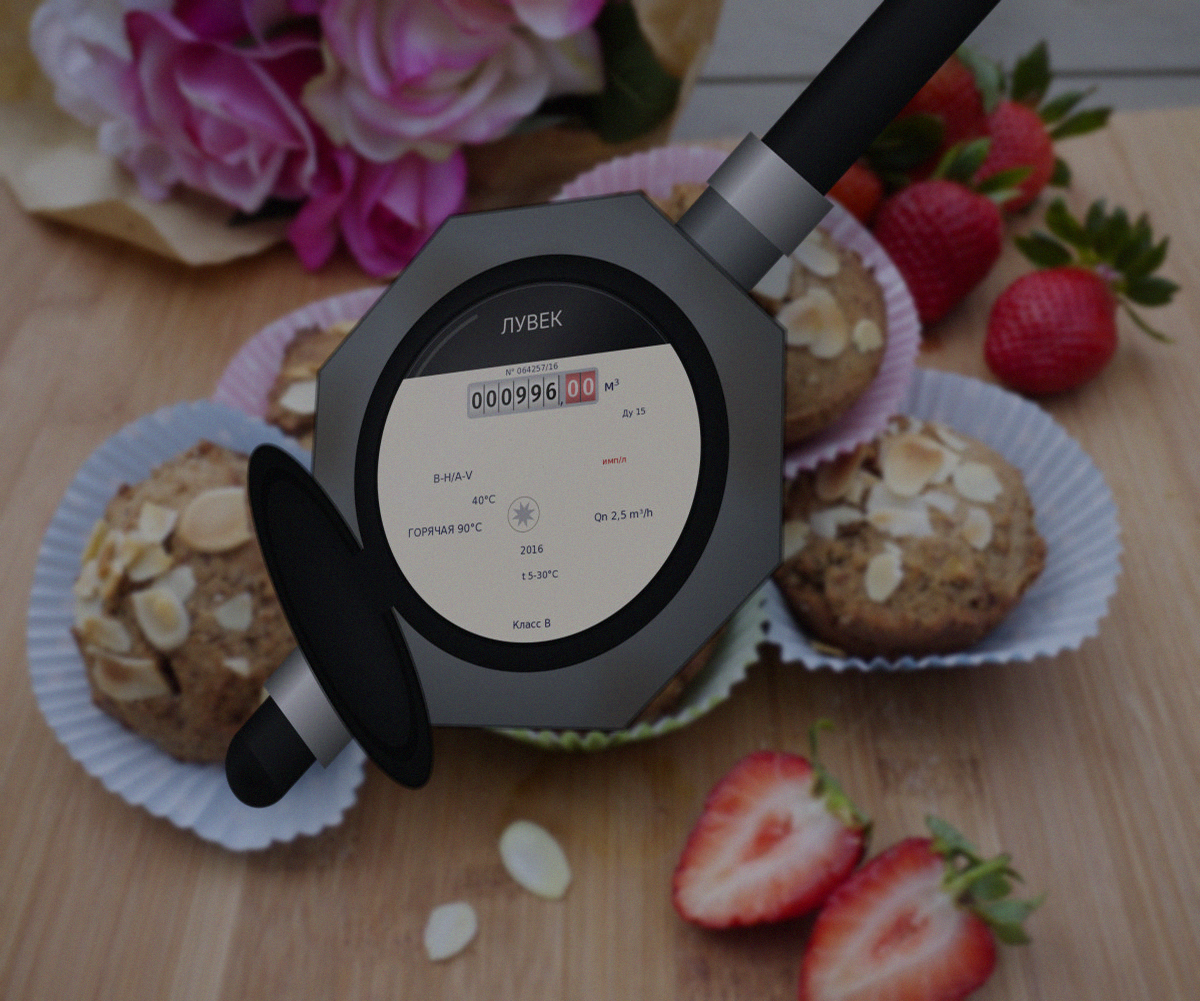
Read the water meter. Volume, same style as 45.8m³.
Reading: 996.00m³
